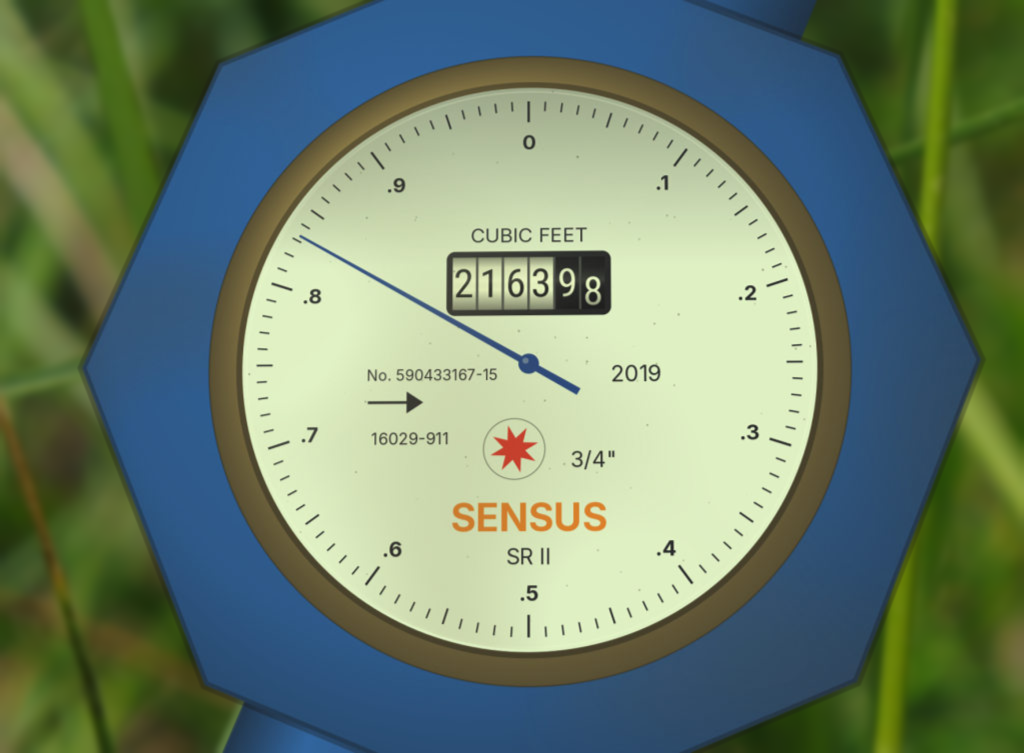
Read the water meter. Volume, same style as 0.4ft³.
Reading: 216397.83ft³
